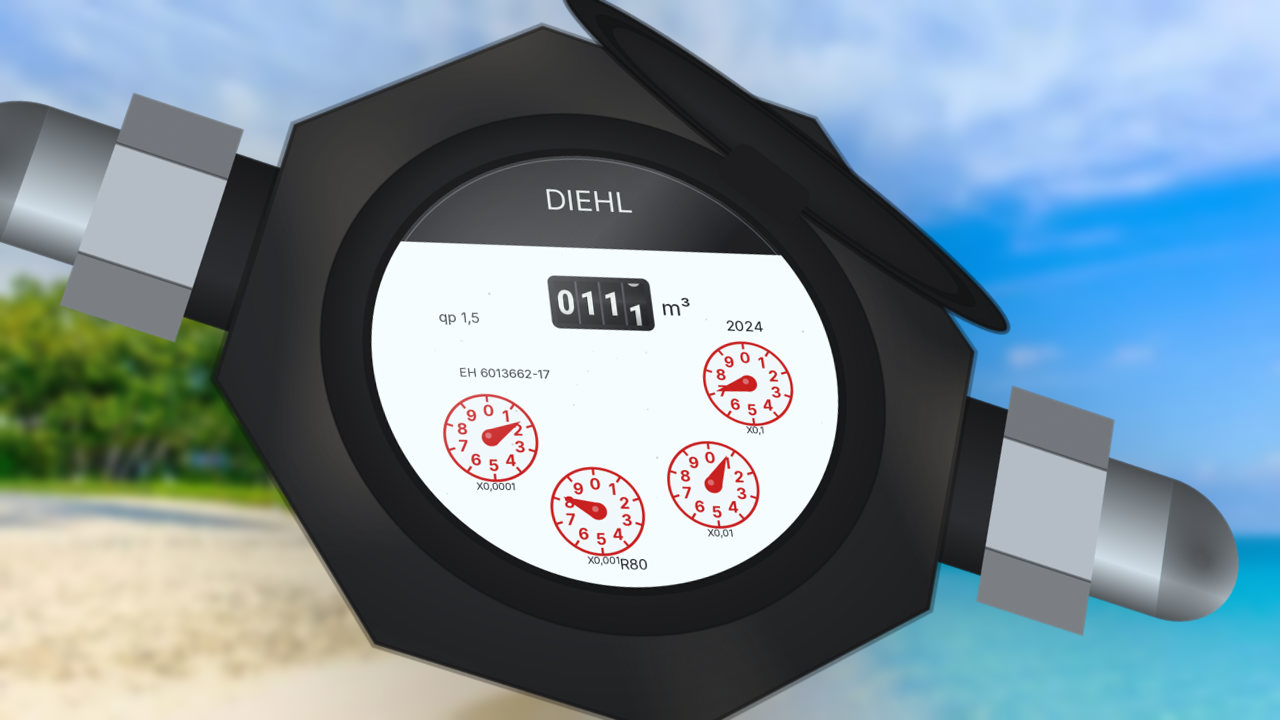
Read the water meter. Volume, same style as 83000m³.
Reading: 110.7081m³
